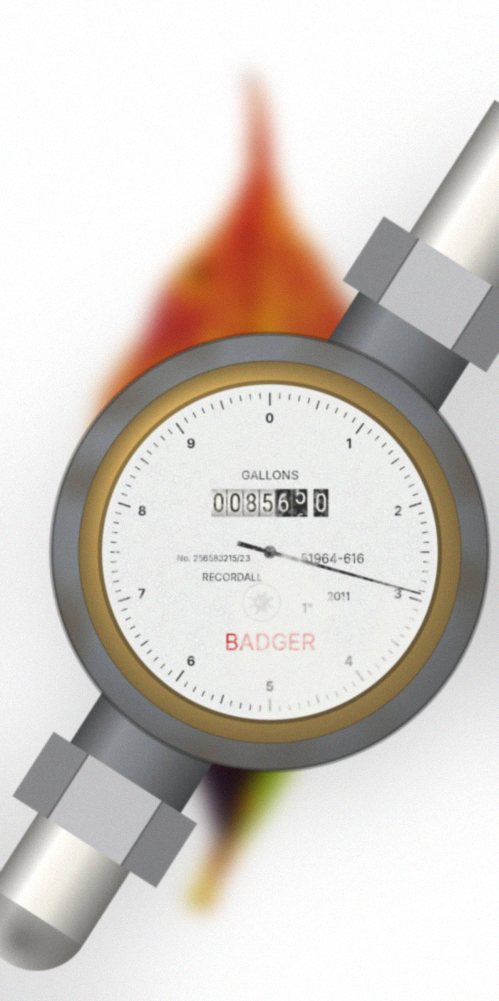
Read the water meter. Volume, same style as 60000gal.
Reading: 85652.9gal
